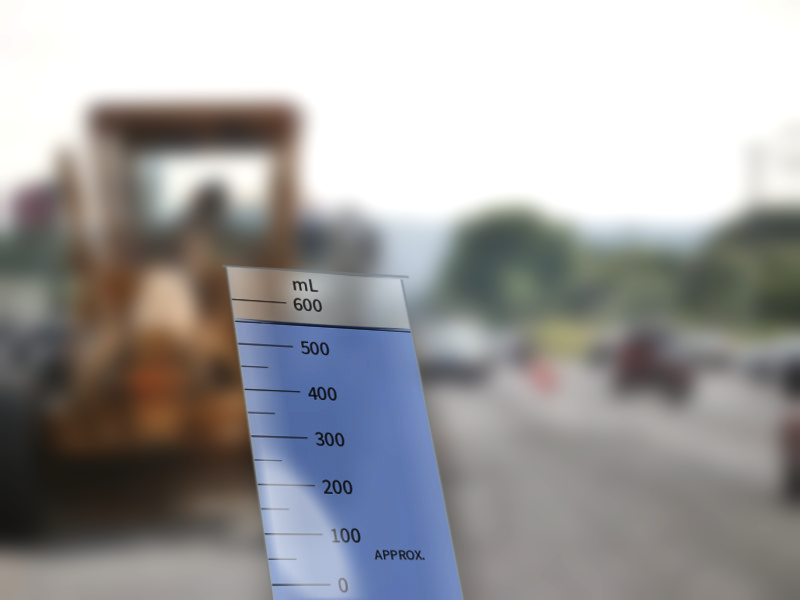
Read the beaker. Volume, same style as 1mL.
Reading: 550mL
